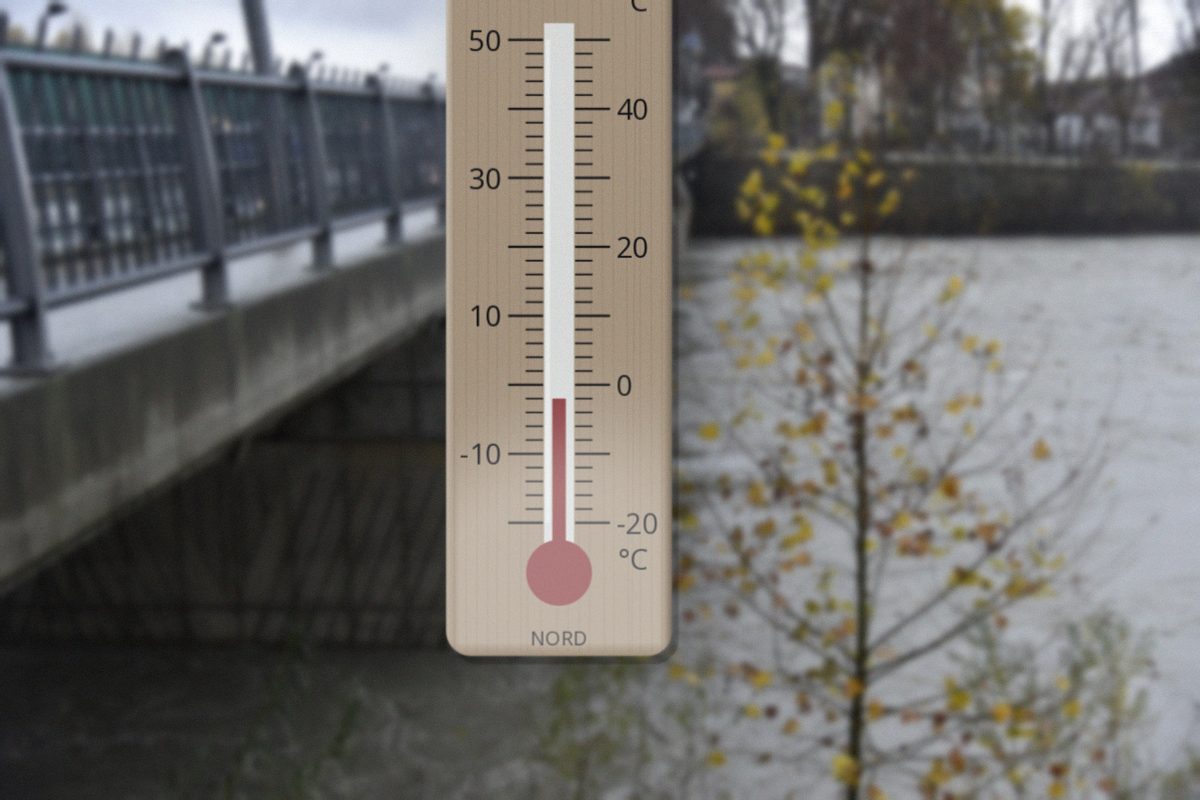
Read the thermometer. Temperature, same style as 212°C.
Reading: -2°C
